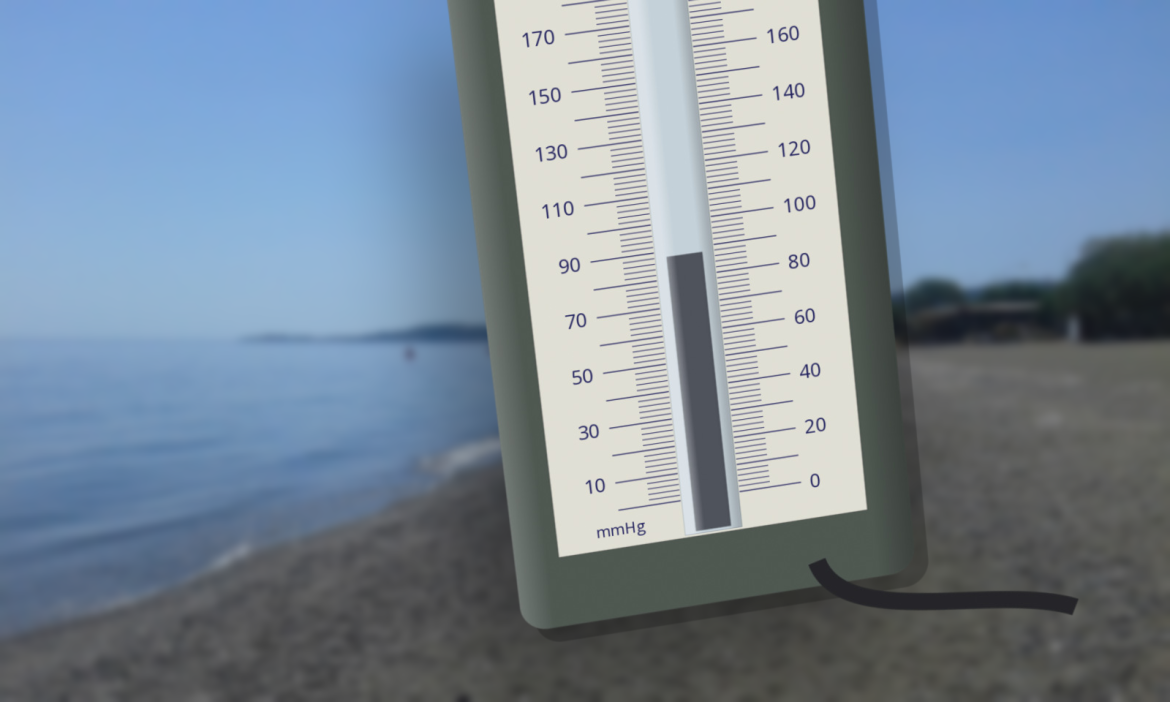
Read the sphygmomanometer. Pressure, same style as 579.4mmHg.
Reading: 88mmHg
